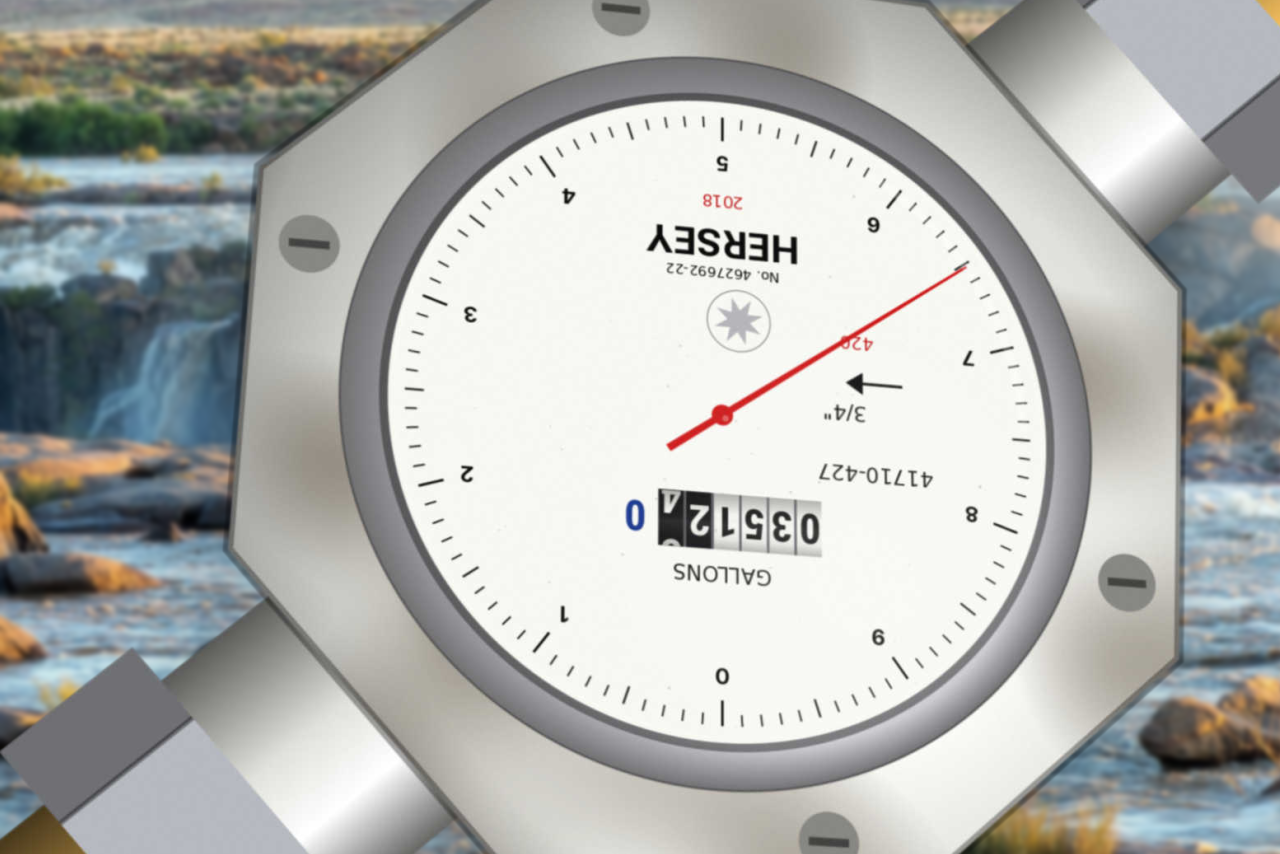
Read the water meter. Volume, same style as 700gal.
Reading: 351236.5gal
